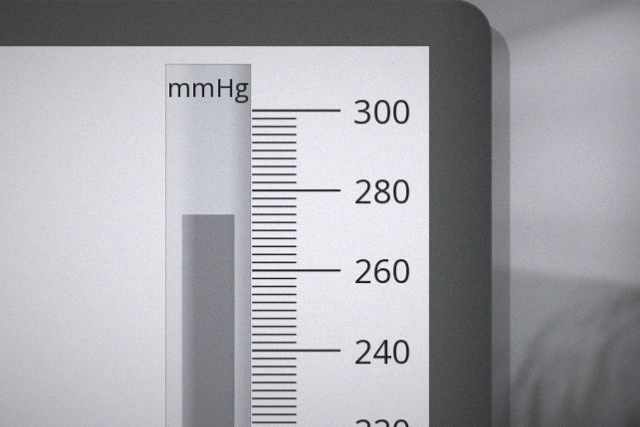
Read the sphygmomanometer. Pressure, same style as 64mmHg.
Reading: 274mmHg
